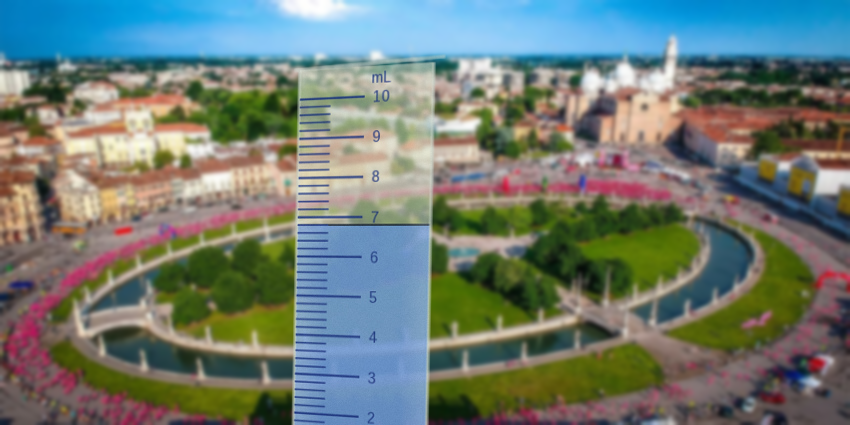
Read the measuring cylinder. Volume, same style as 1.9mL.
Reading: 6.8mL
